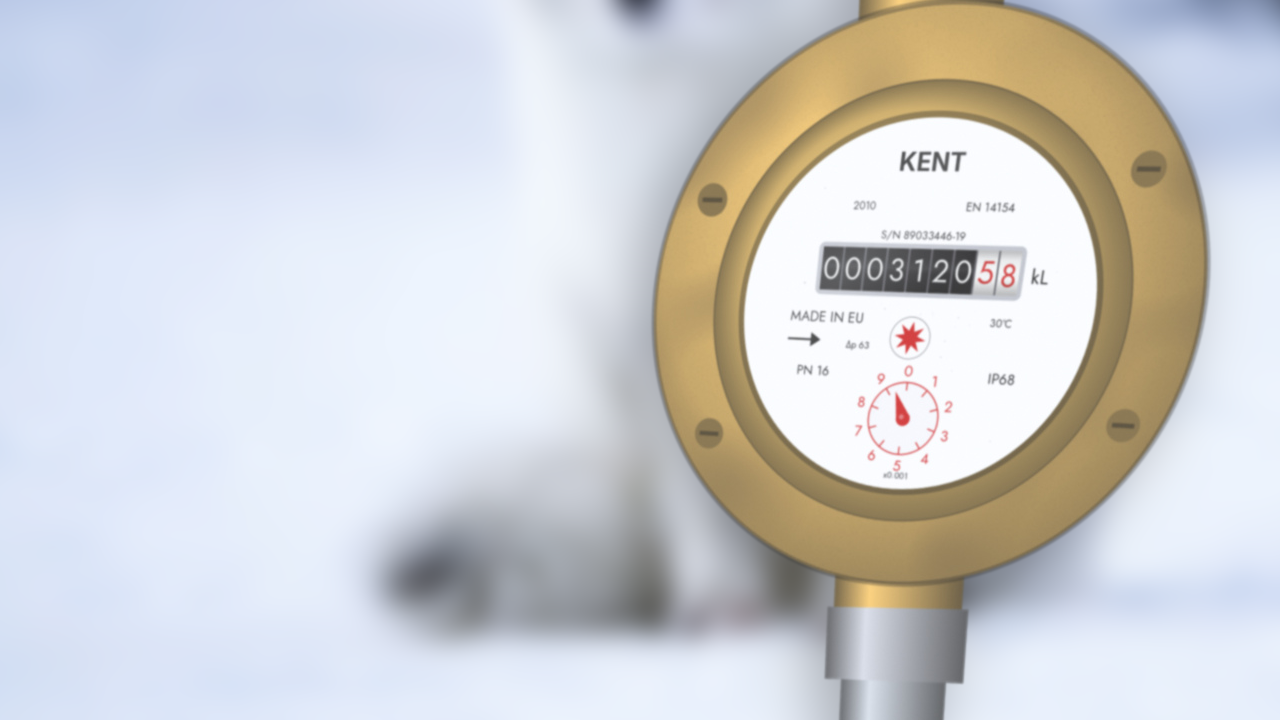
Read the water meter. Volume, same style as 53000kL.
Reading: 3120.579kL
